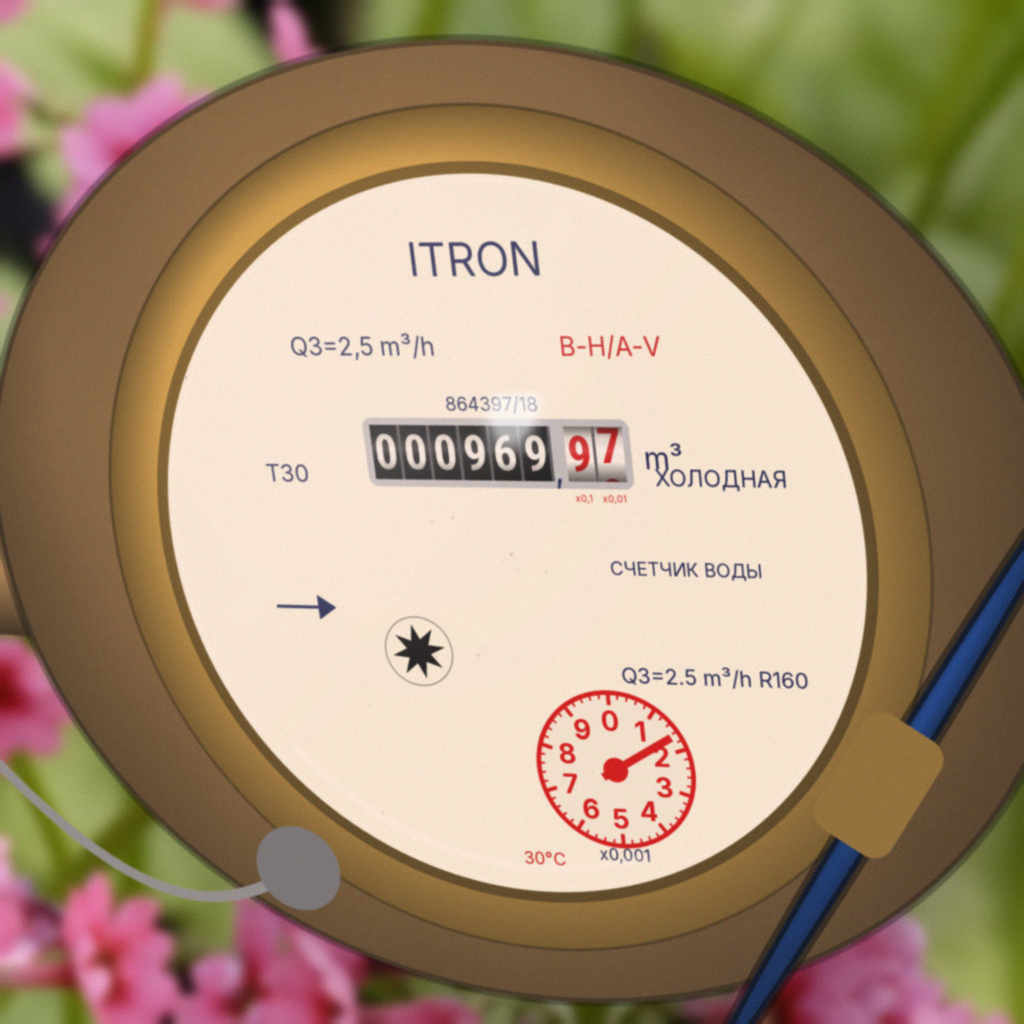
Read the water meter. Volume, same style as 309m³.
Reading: 969.971m³
